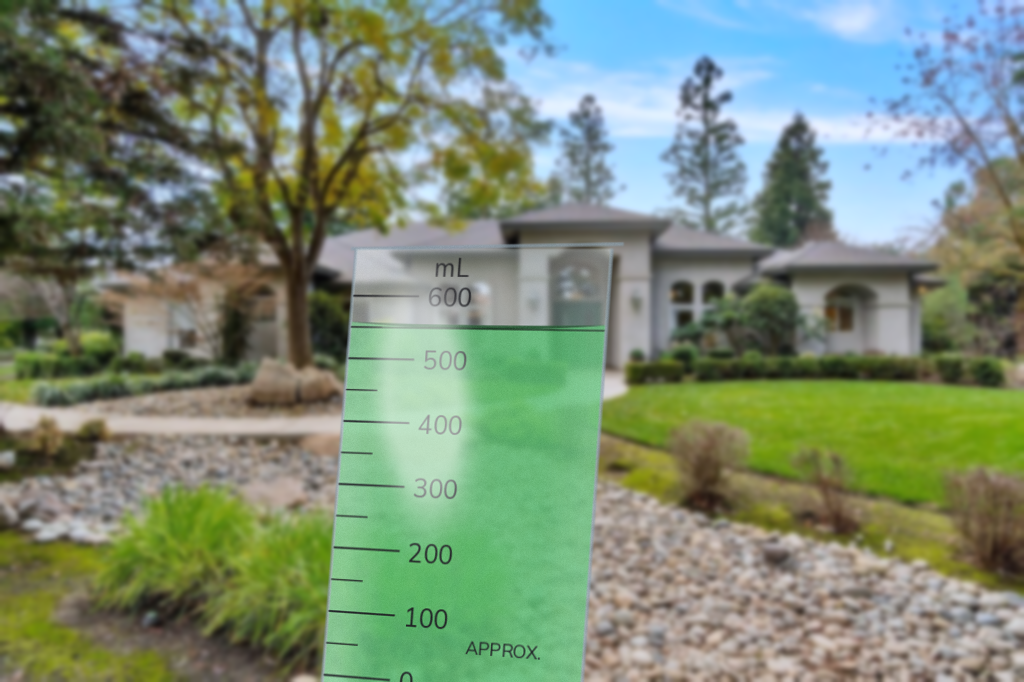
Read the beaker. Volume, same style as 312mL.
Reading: 550mL
